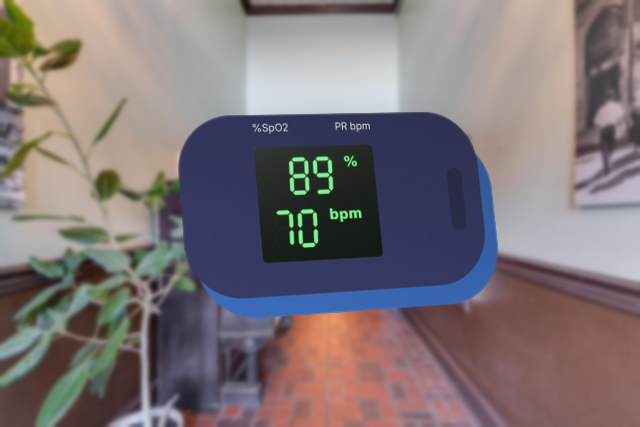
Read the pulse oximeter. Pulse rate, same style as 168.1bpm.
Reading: 70bpm
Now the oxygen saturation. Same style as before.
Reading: 89%
